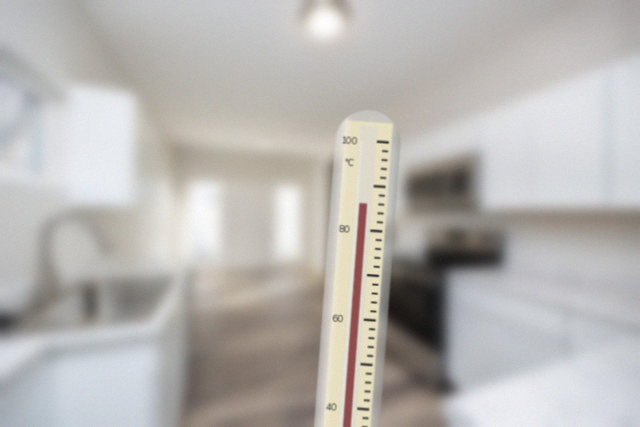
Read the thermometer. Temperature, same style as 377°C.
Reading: 86°C
